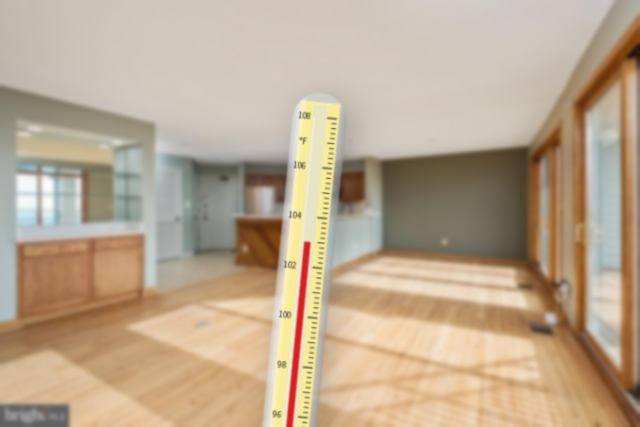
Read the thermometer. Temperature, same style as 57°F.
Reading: 103°F
